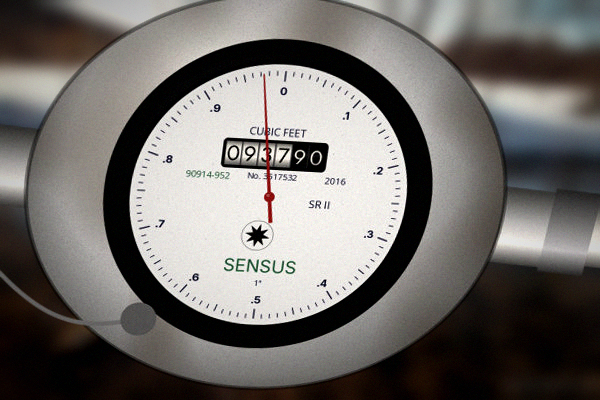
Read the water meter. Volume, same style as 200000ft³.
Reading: 93789.97ft³
